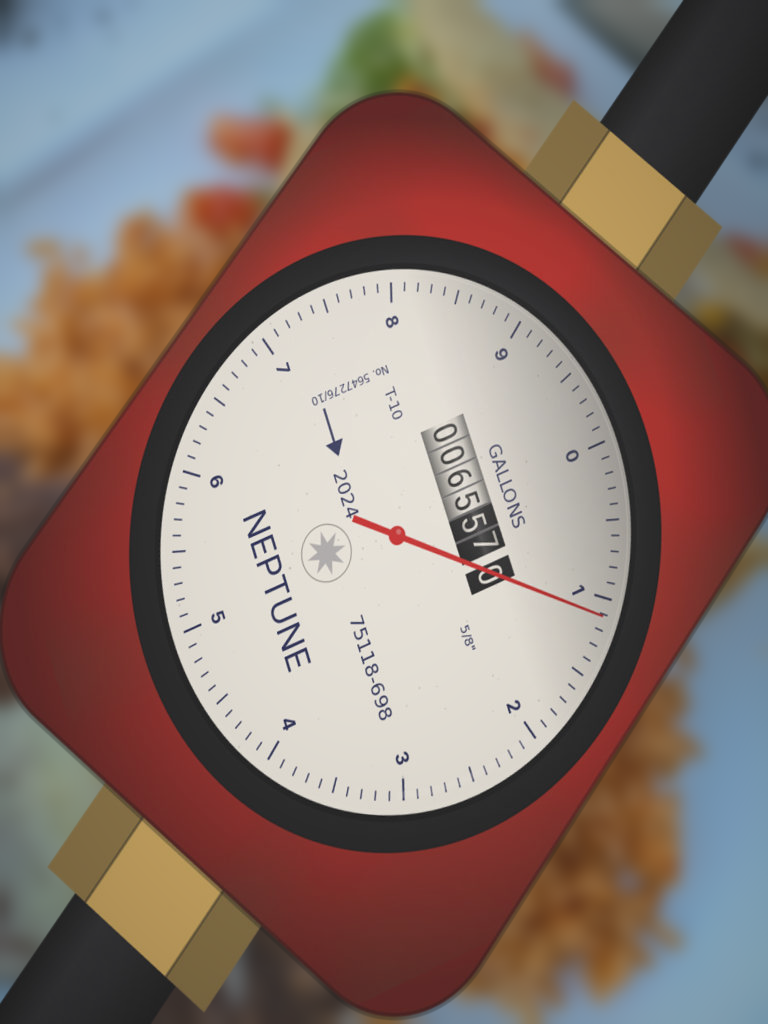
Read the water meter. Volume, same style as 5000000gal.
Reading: 65571.1gal
